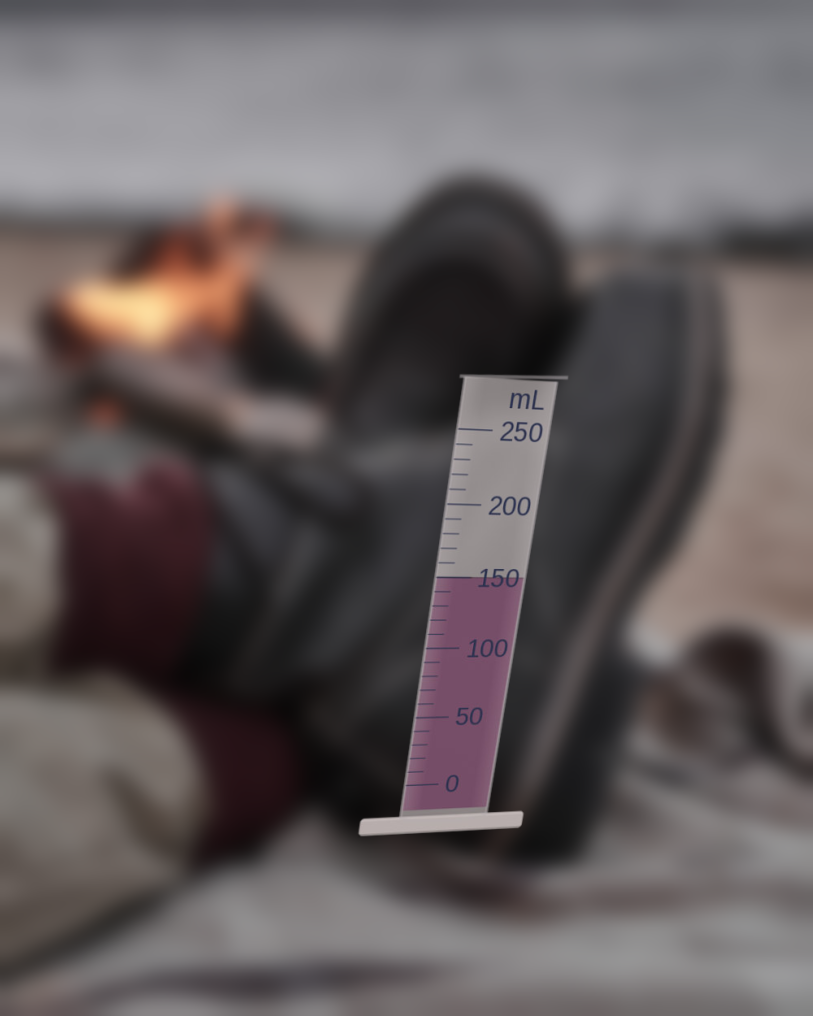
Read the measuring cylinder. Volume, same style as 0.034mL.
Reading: 150mL
